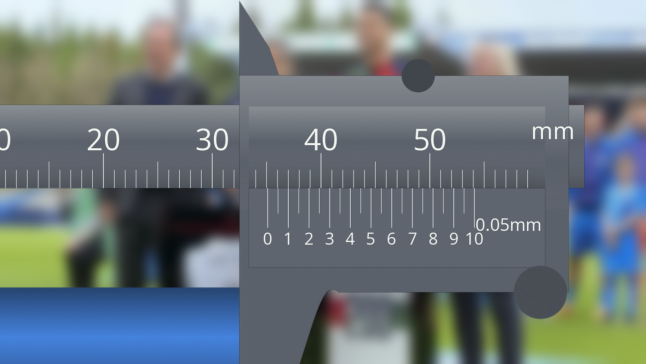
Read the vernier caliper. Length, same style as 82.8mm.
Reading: 35.1mm
